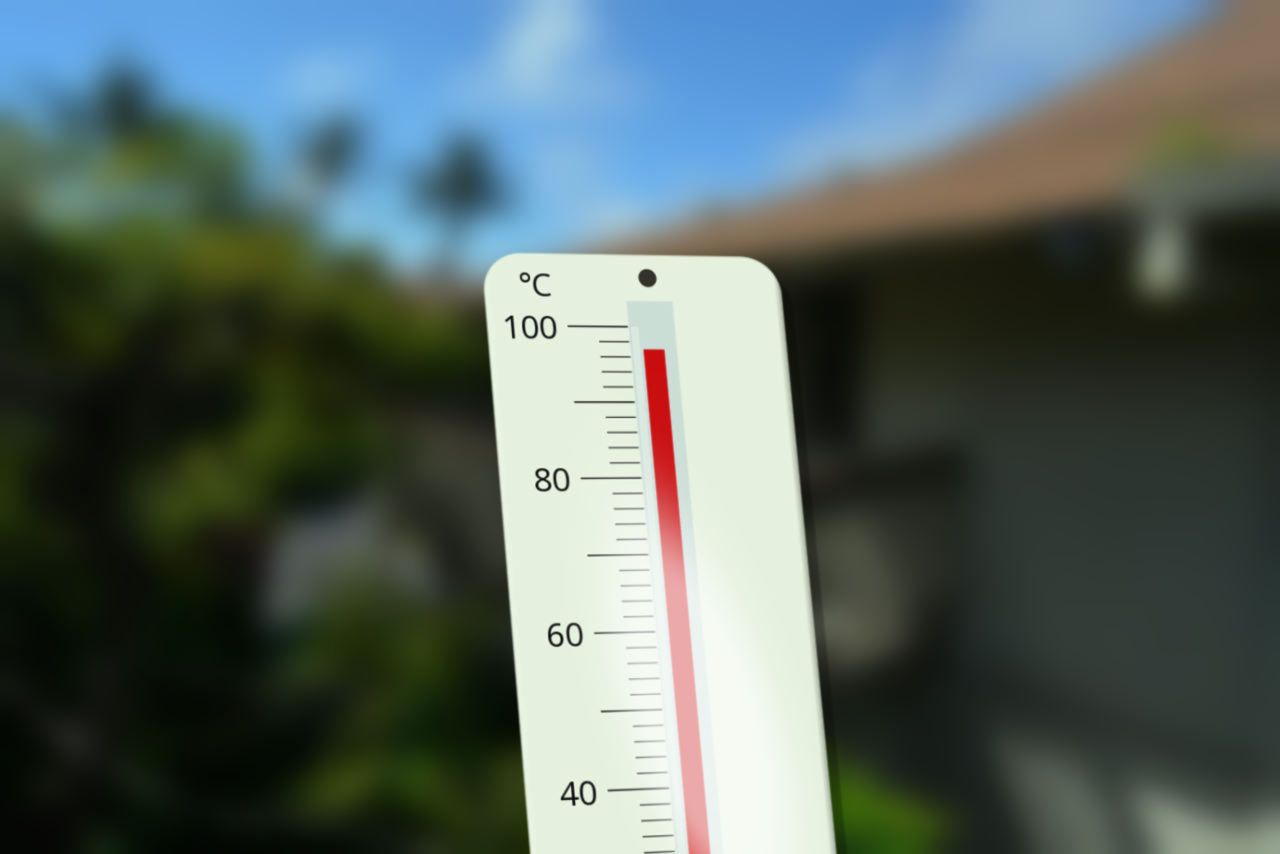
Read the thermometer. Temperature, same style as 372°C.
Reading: 97°C
